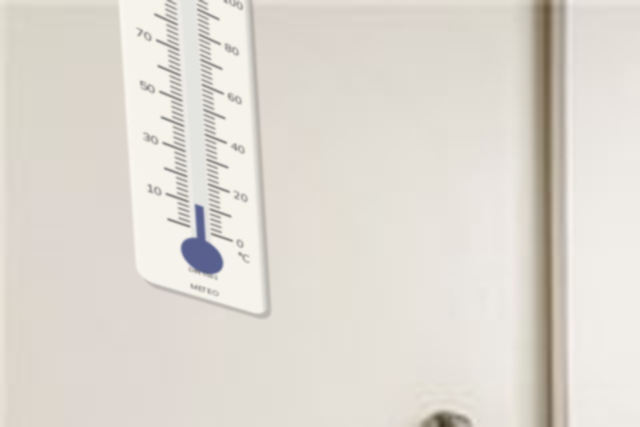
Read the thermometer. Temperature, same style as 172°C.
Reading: 10°C
